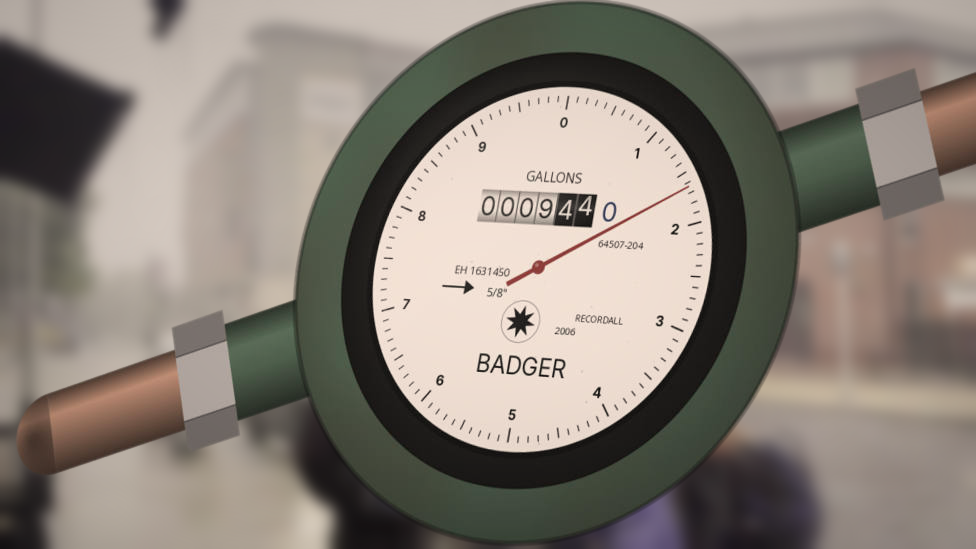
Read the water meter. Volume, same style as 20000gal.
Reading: 9441.6gal
